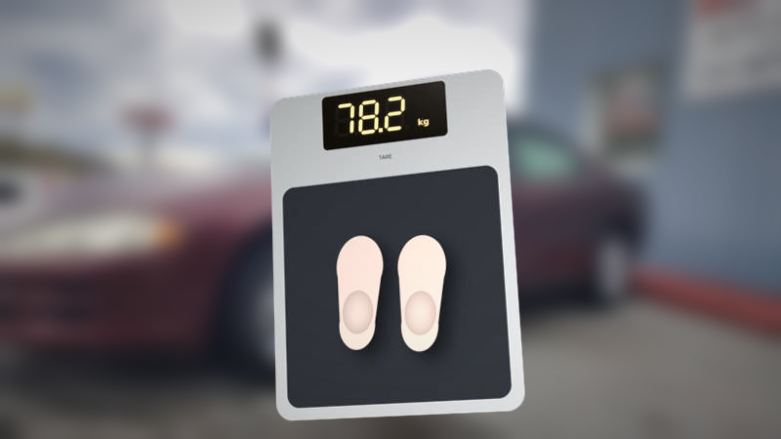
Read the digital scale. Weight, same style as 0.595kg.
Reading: 78.2kg
